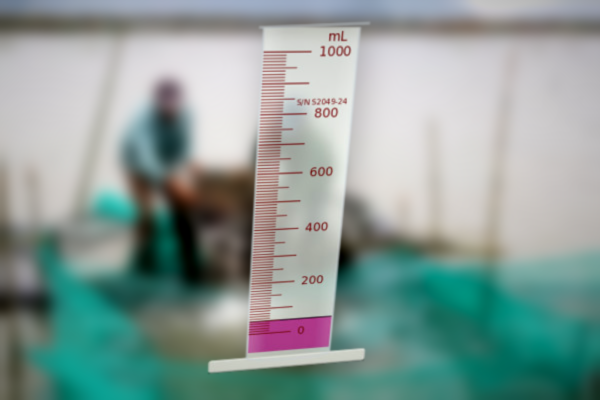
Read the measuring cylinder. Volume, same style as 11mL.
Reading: 50mL
